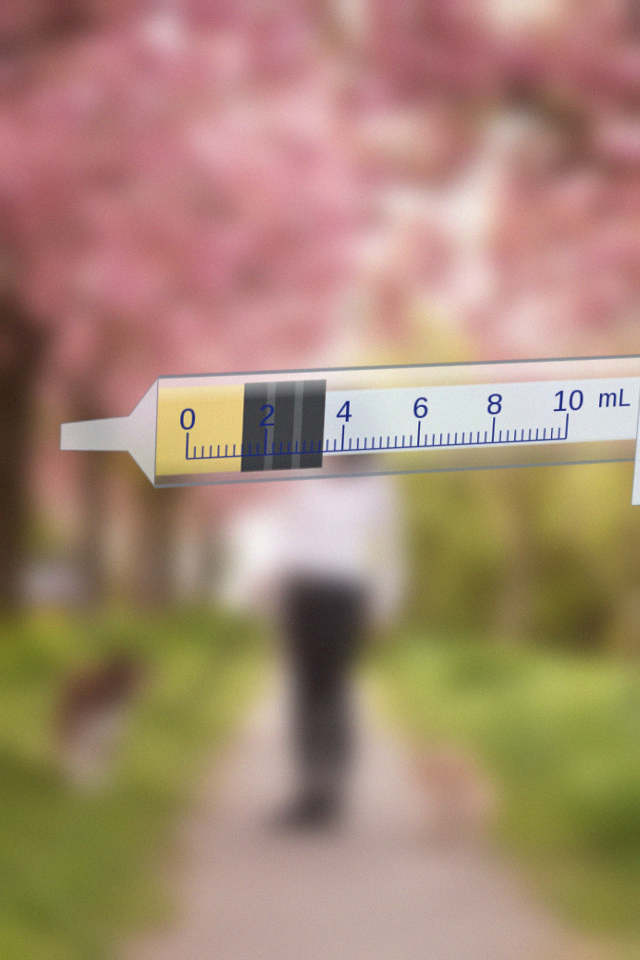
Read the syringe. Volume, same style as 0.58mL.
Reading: 1.4mL
